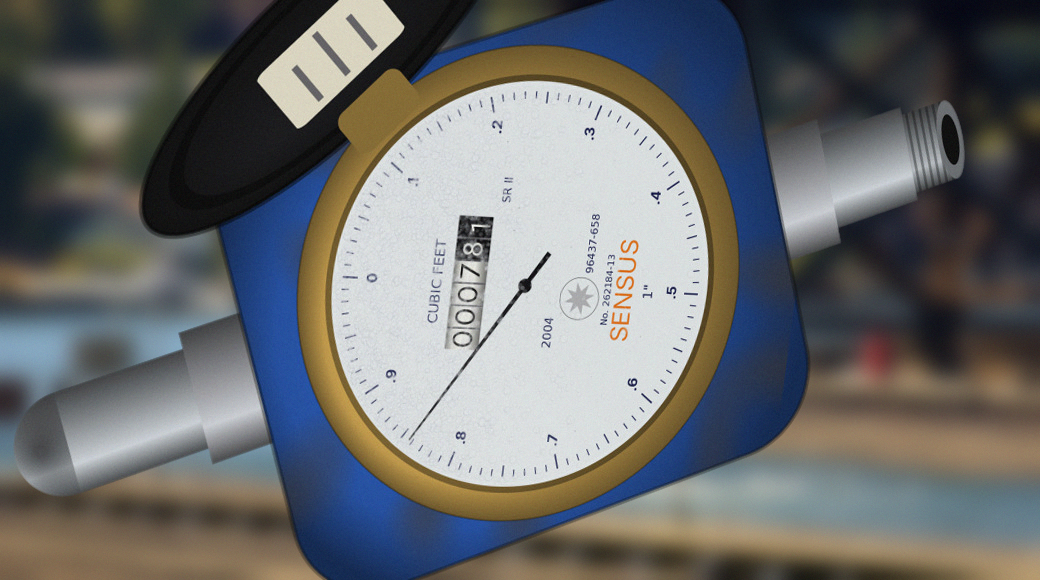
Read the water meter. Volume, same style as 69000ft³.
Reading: 780.84ft³
